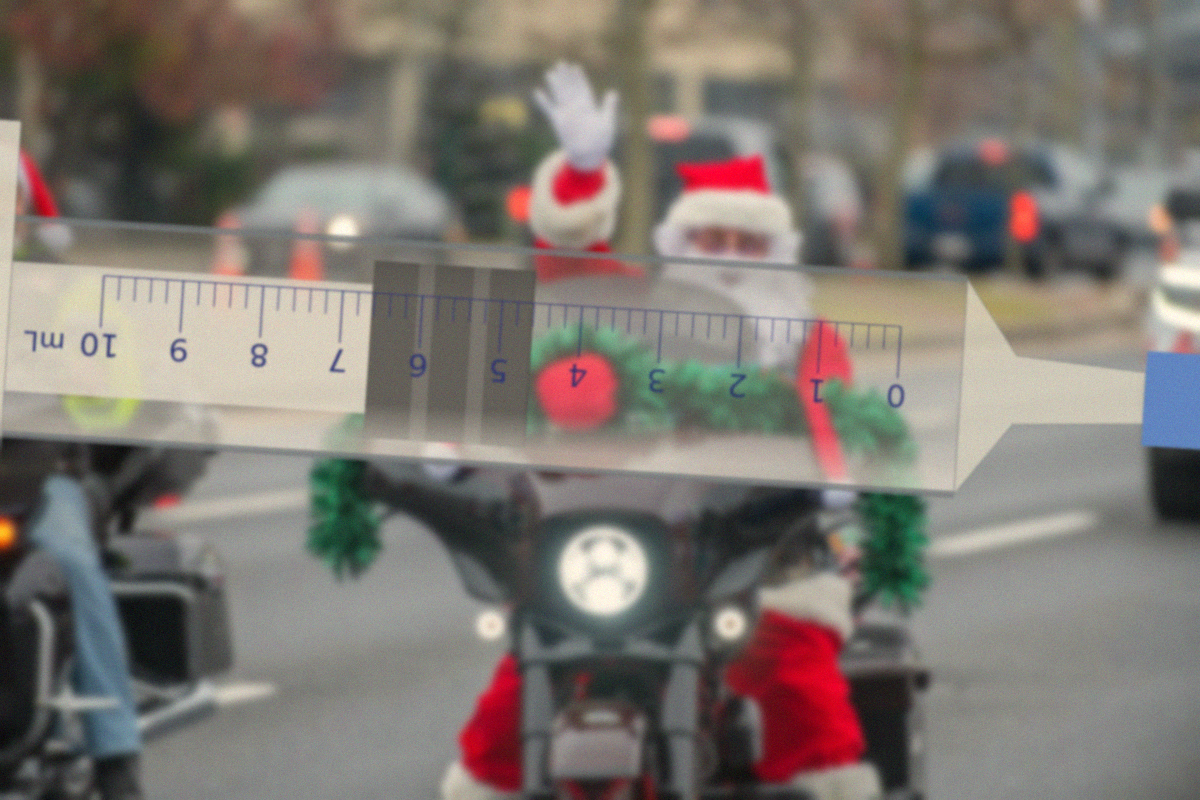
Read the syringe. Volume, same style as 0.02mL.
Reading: 4.6mL
